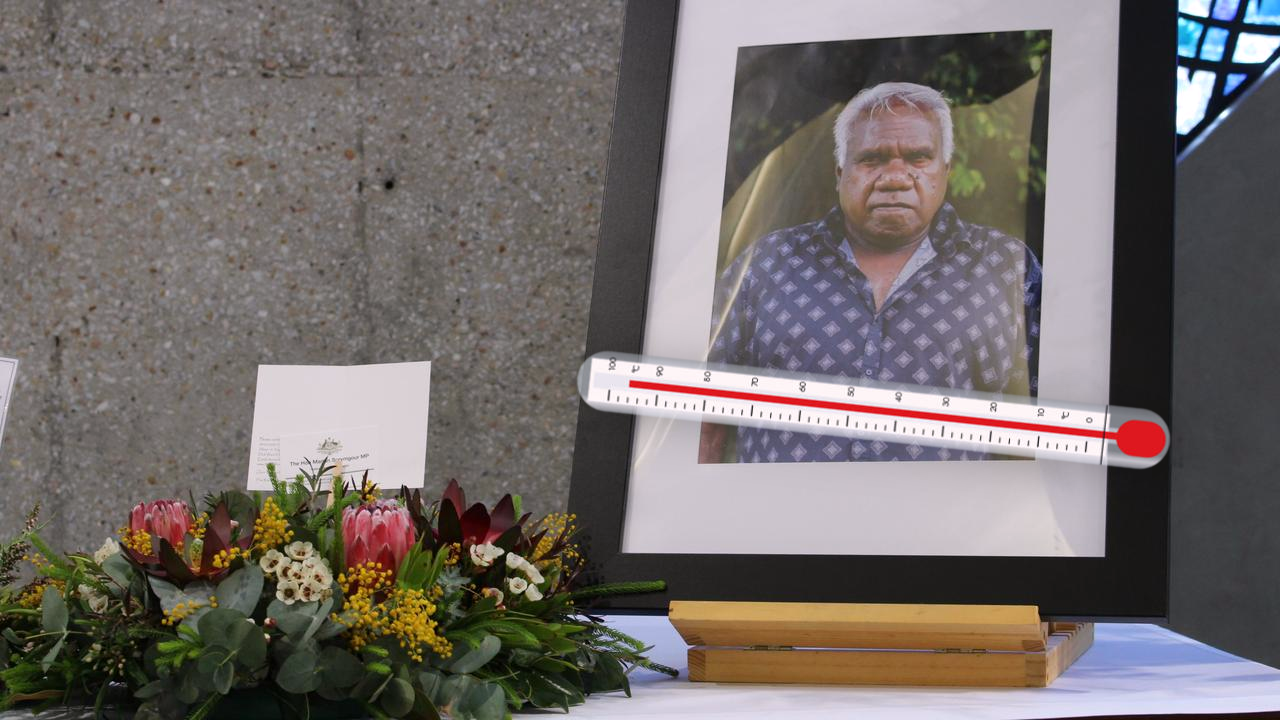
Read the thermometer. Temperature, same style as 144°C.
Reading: 96°C
